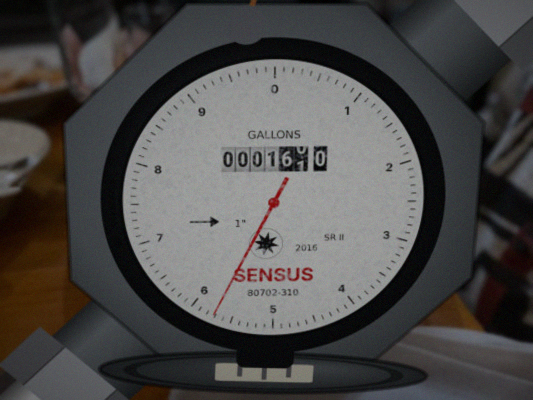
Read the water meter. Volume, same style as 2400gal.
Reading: 1605.7gal
